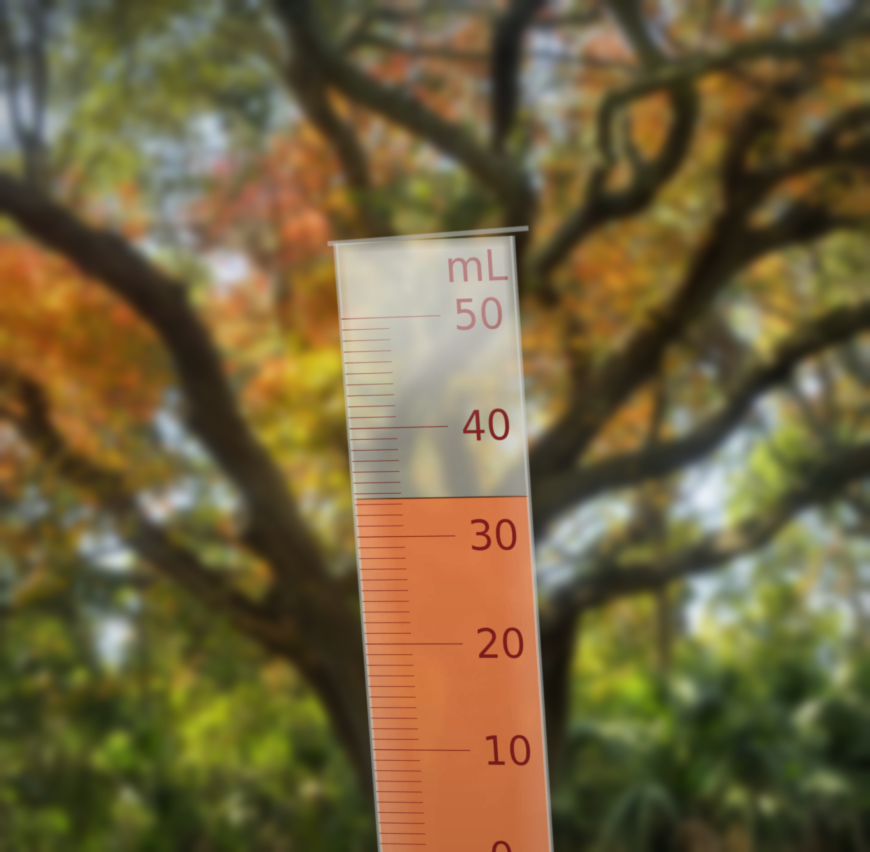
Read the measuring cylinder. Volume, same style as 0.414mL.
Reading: 33.5mL
